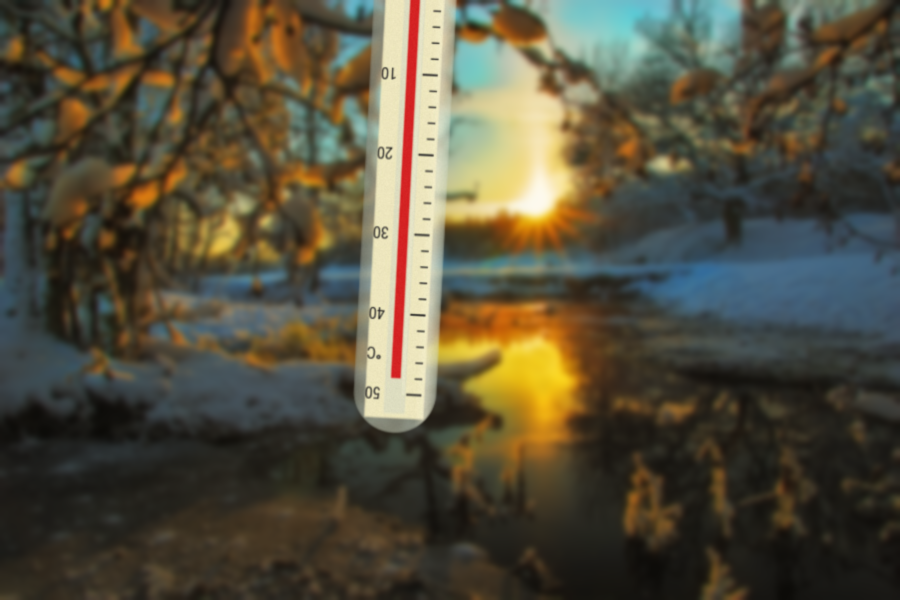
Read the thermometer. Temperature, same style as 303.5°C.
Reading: 48°C
